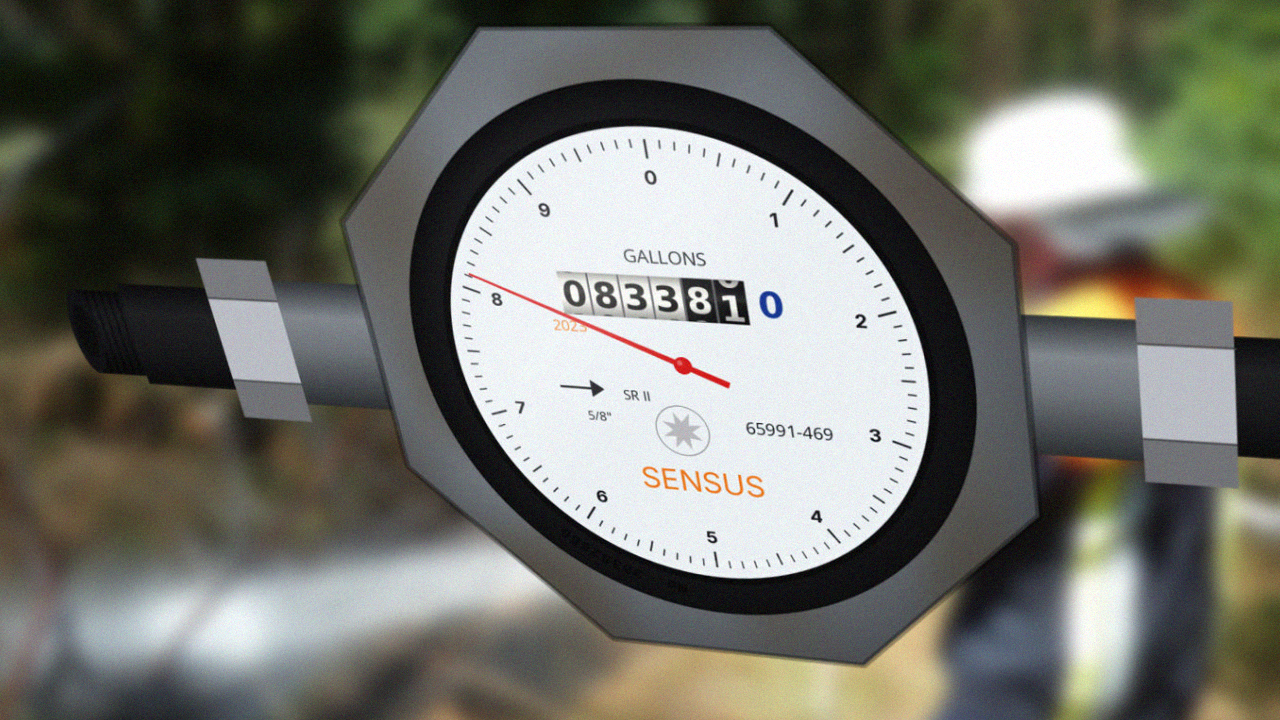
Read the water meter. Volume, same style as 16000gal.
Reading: 833808.1gal
